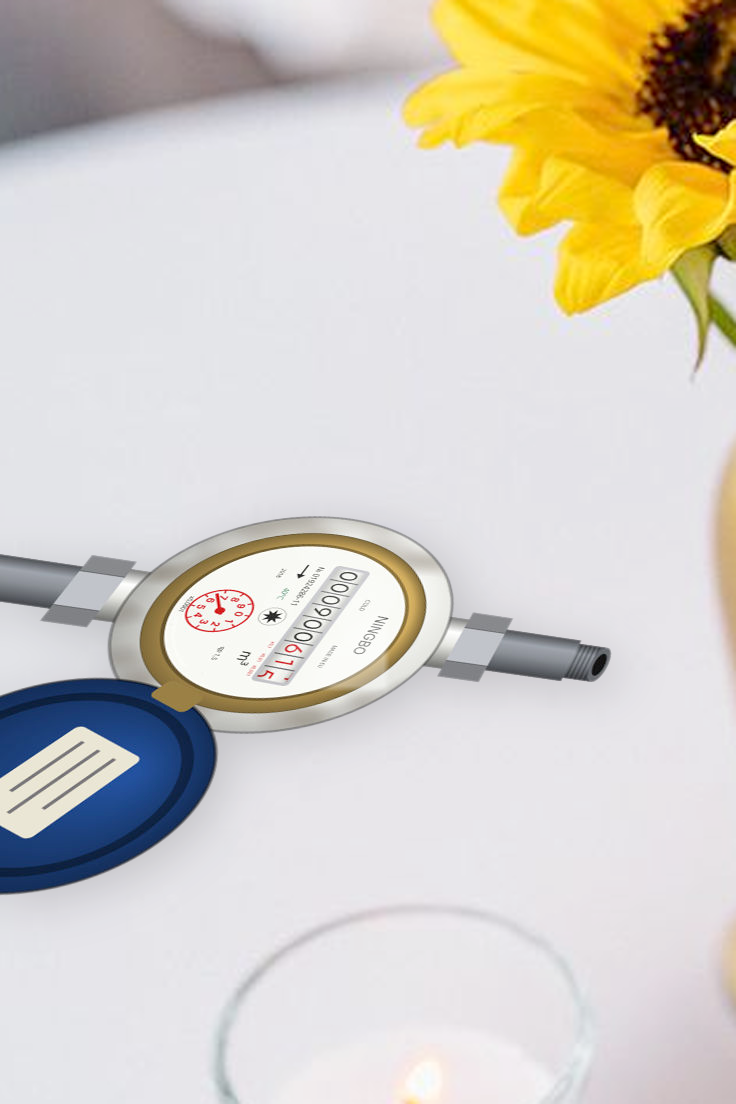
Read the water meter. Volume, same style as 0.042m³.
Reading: 900.6146m³
